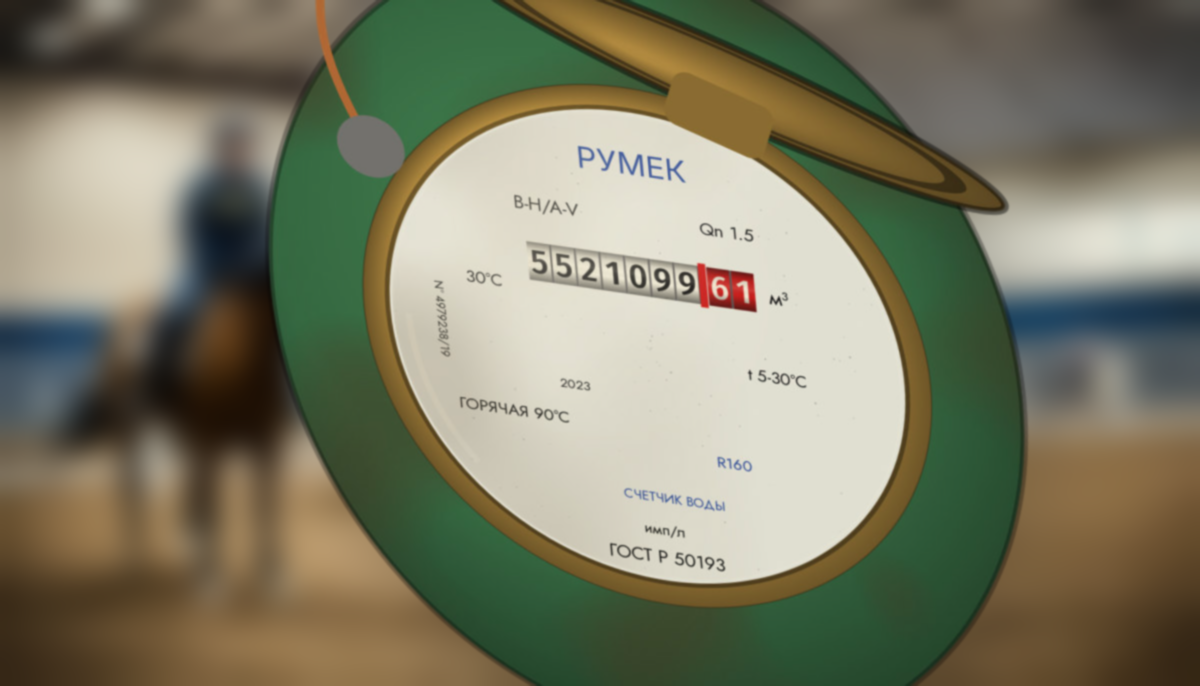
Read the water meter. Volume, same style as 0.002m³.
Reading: 5521099.61m³
